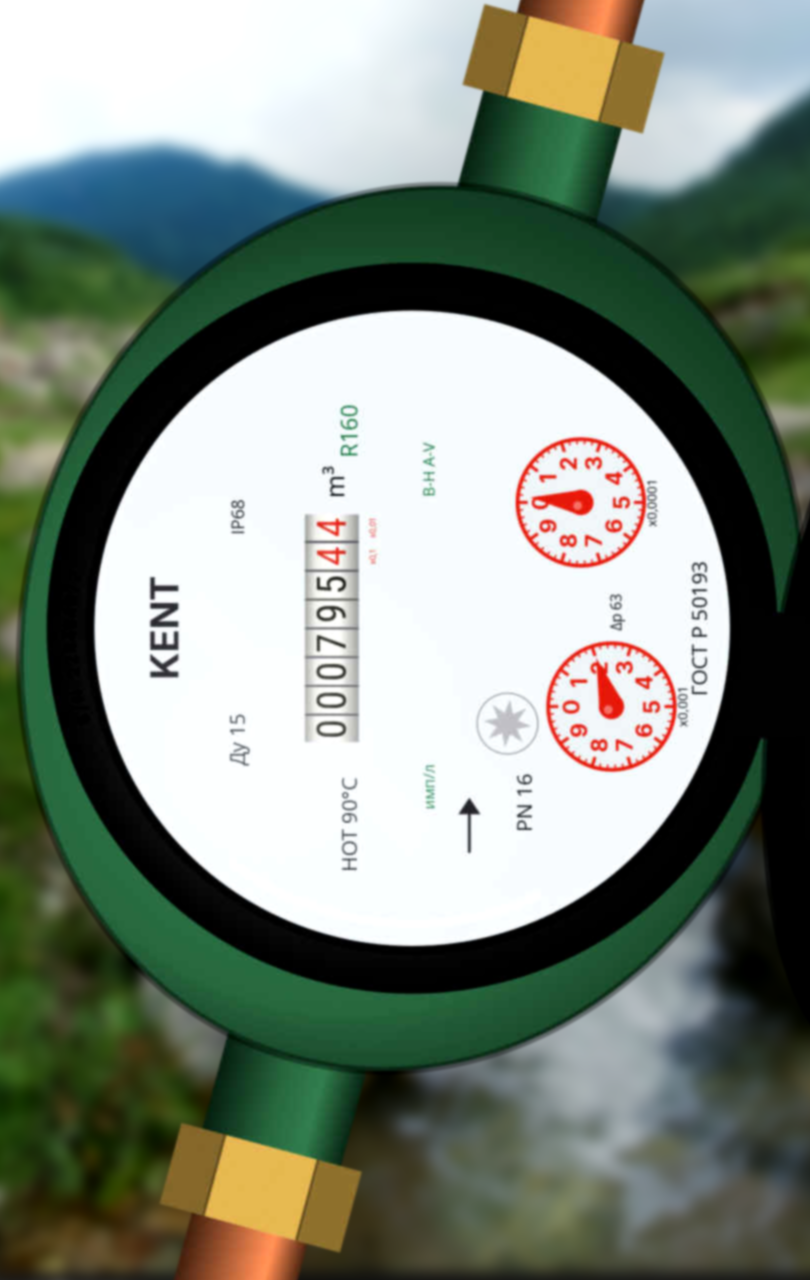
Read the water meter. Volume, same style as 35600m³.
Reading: 795.4420m³
